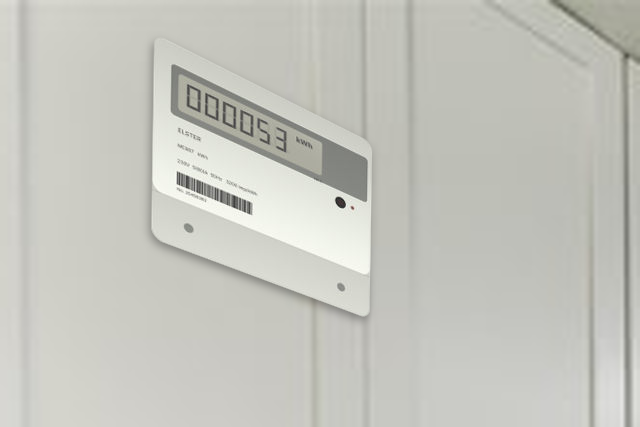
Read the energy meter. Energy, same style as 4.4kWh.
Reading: 53kWh
